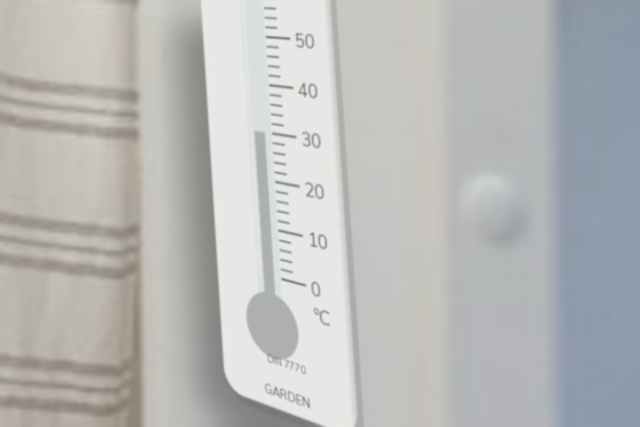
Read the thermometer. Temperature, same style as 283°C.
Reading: 30°C
